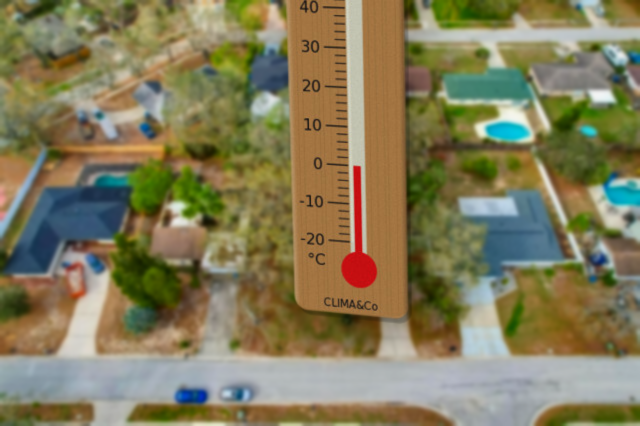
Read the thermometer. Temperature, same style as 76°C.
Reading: 0°C
